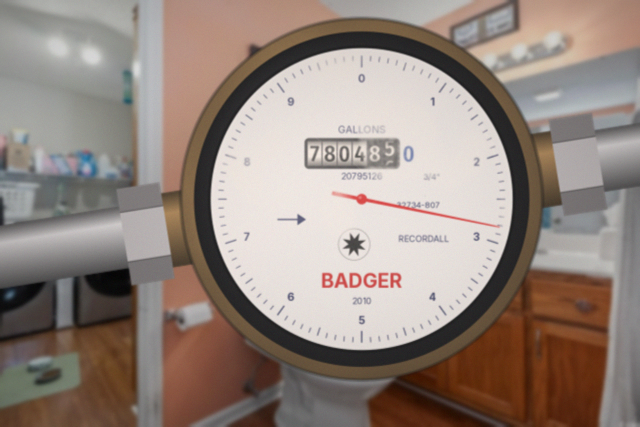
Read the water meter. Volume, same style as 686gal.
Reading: 7804852.8gal
